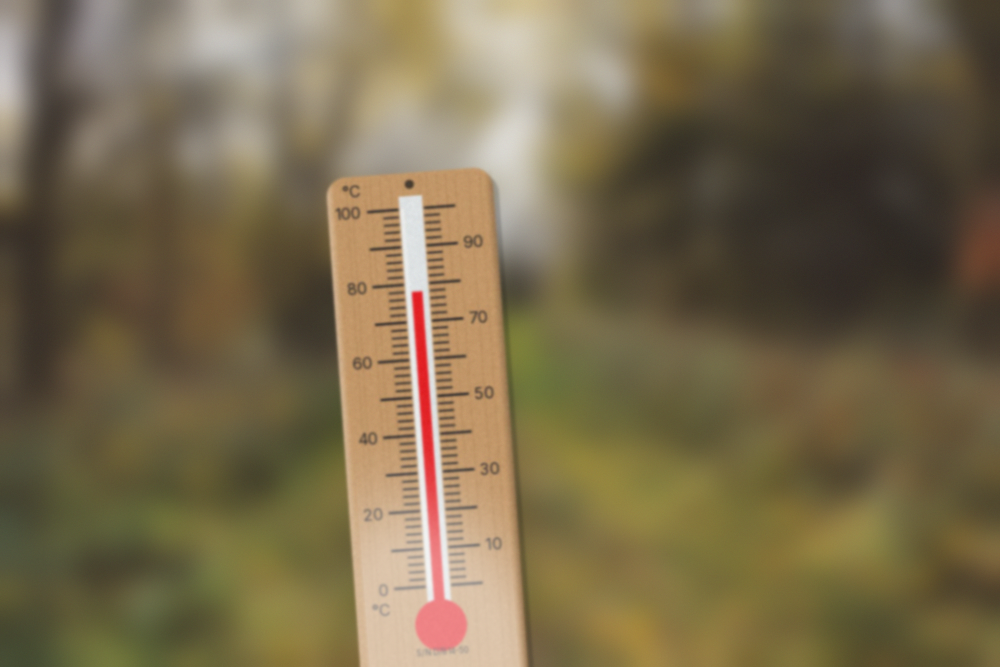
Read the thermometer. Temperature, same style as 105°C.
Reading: 78°C
